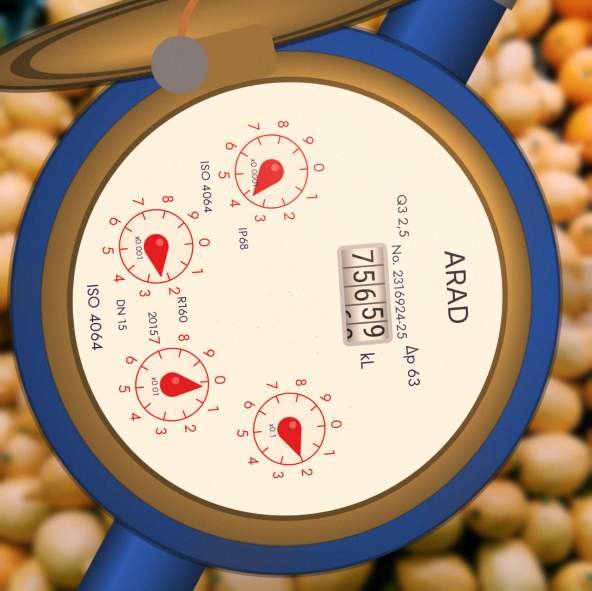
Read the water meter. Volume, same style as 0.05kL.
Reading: 75659.2023kL
